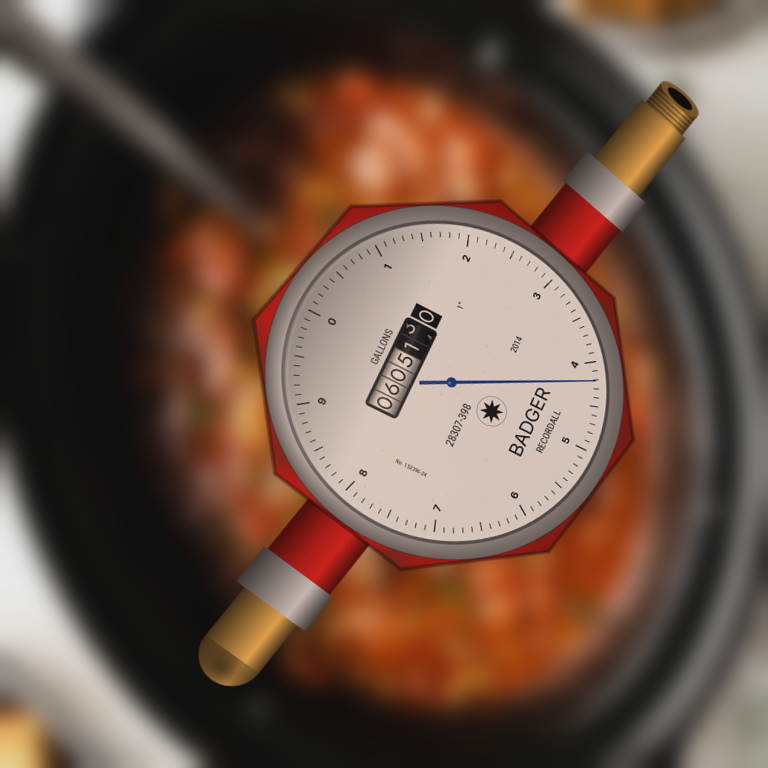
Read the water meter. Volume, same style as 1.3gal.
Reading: 605134.2gal
